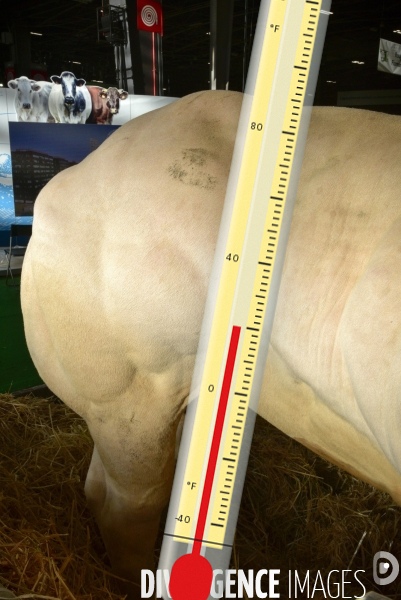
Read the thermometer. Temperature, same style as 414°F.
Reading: 20°F
